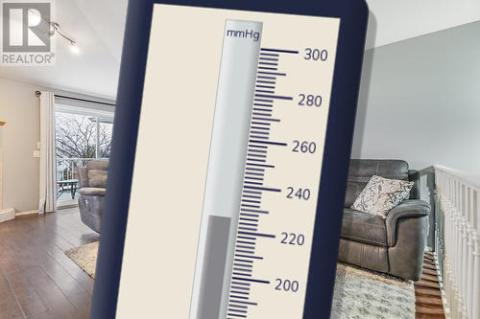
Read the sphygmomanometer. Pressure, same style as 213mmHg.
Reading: 226mmHg
